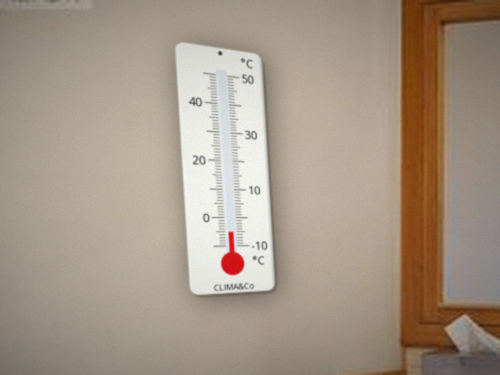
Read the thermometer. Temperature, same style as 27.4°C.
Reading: -5°C
